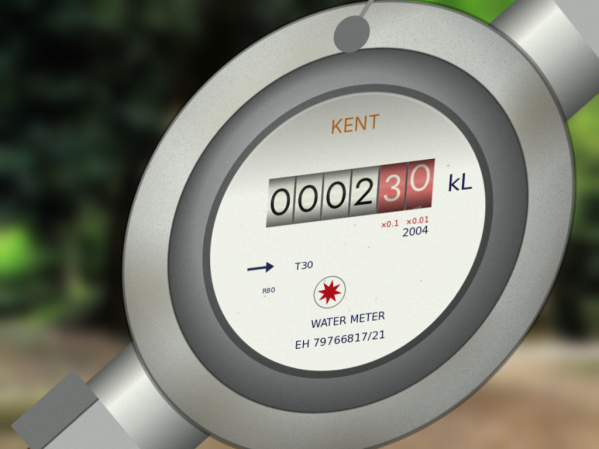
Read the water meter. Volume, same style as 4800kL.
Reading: 2.30kL
